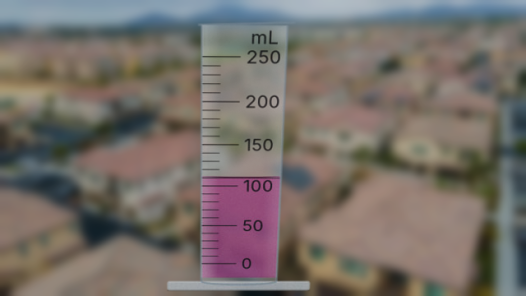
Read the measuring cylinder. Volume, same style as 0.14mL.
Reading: 110mL
